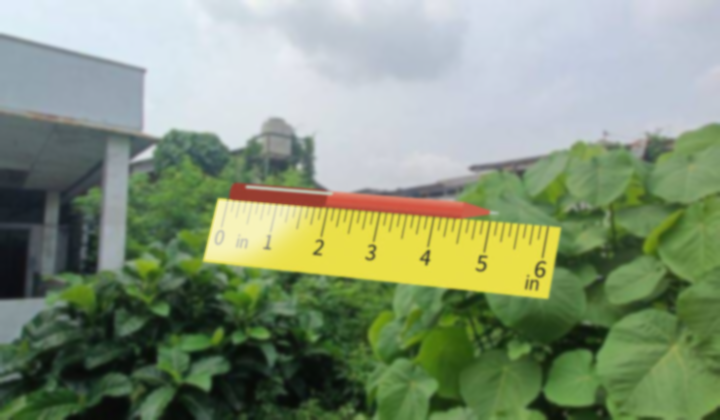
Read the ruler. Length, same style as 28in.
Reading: 5.125in
